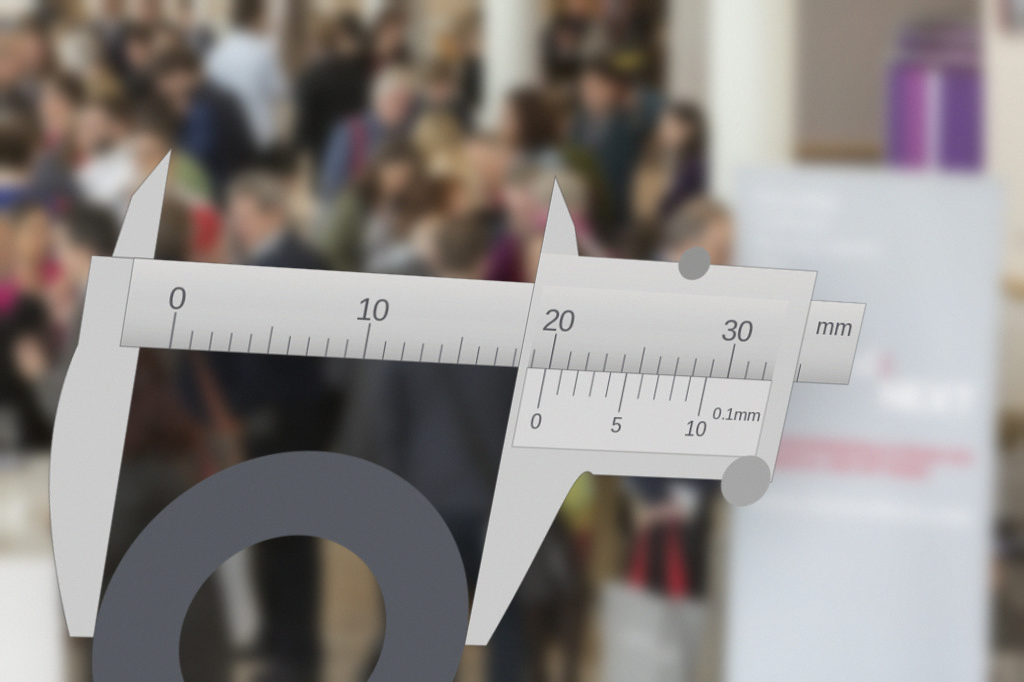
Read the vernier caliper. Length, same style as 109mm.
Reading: 19.8mm
